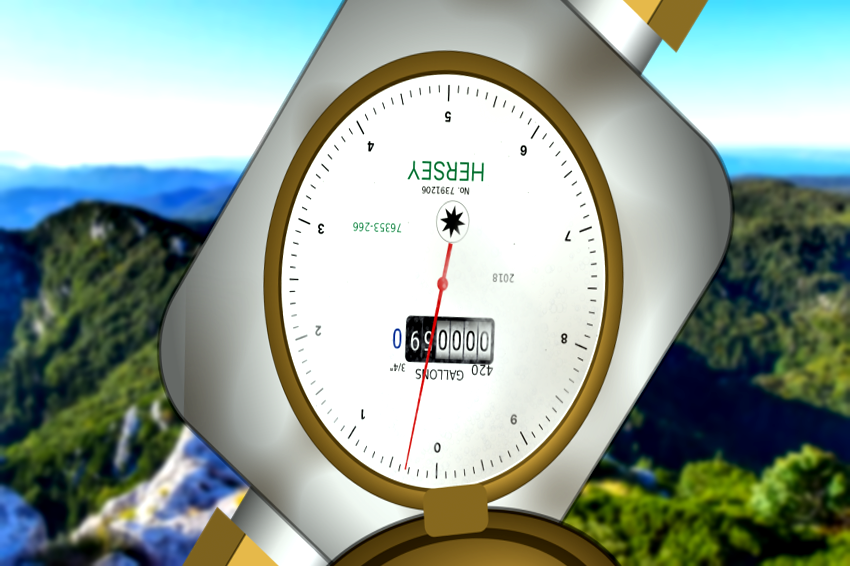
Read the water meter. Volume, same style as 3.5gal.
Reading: 590.3gal
